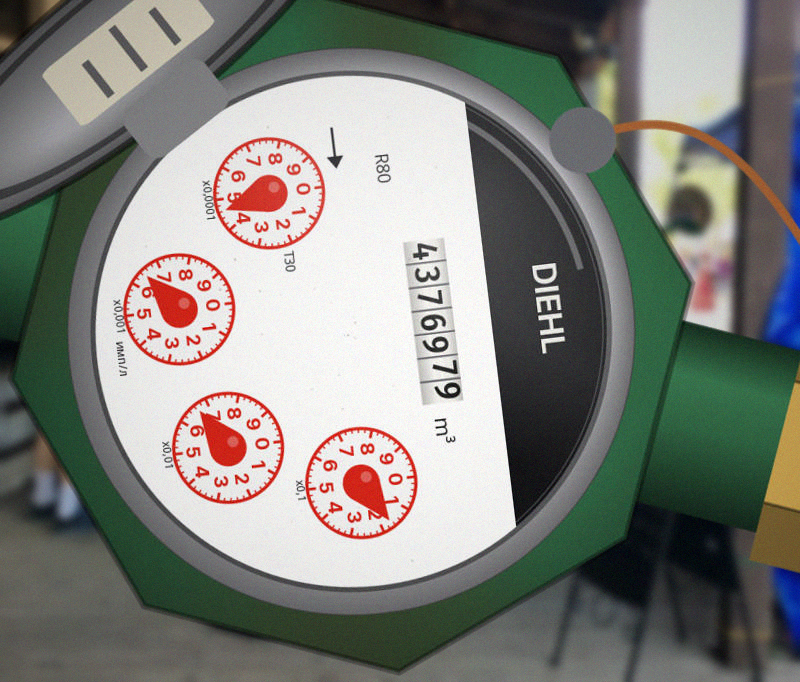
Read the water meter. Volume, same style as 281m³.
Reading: 4376979.1664m³
